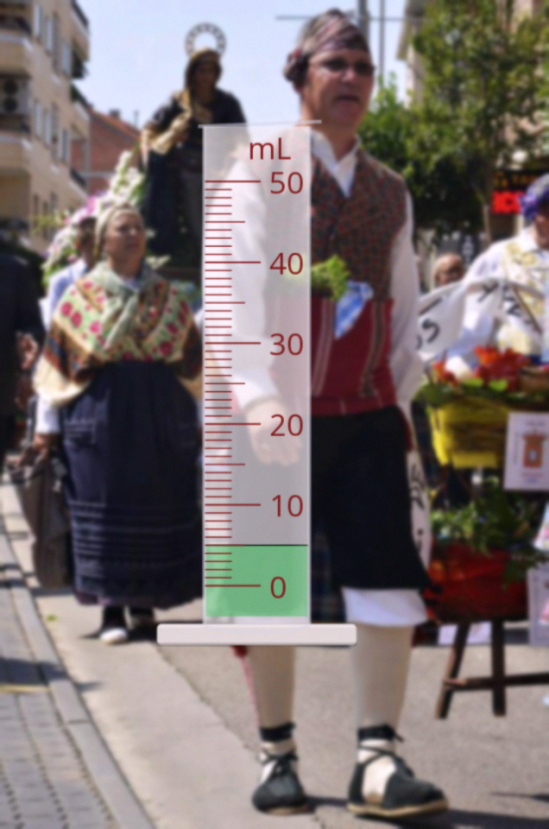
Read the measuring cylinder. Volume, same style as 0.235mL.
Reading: 5mL
